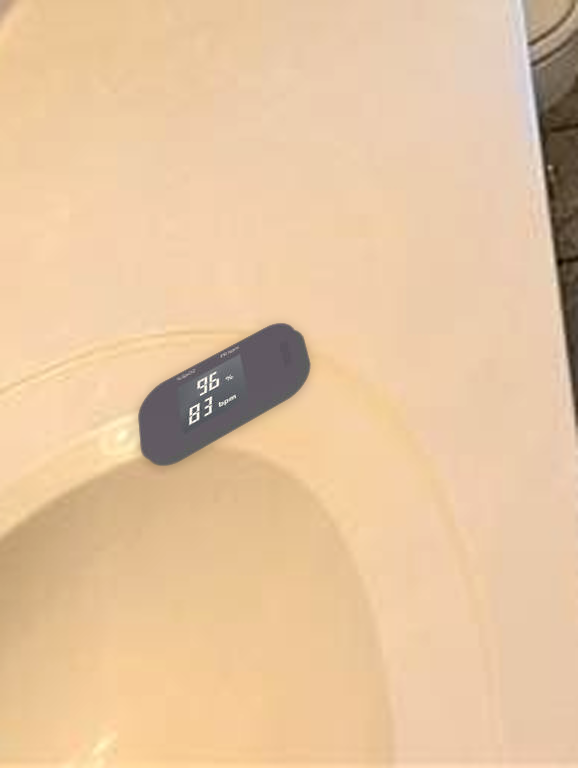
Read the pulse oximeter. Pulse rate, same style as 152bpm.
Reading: 83bpm
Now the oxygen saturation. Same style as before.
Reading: 96%
